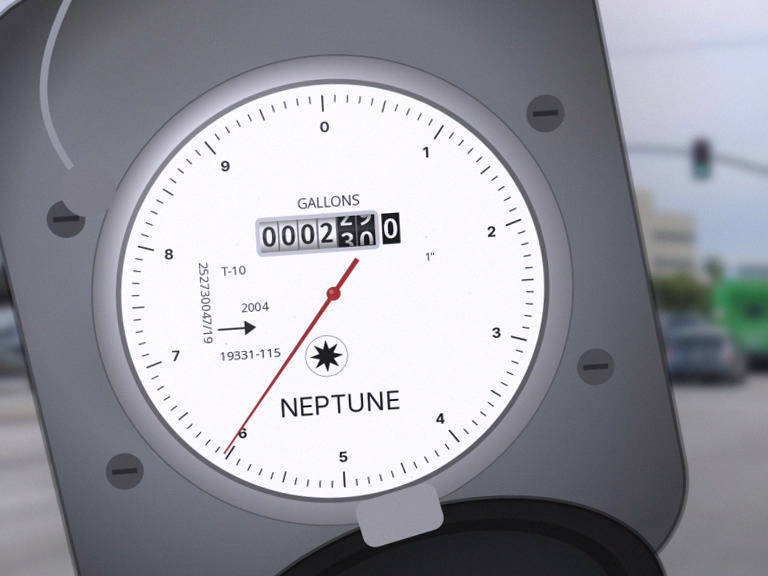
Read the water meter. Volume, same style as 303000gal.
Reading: 2296.0gal
